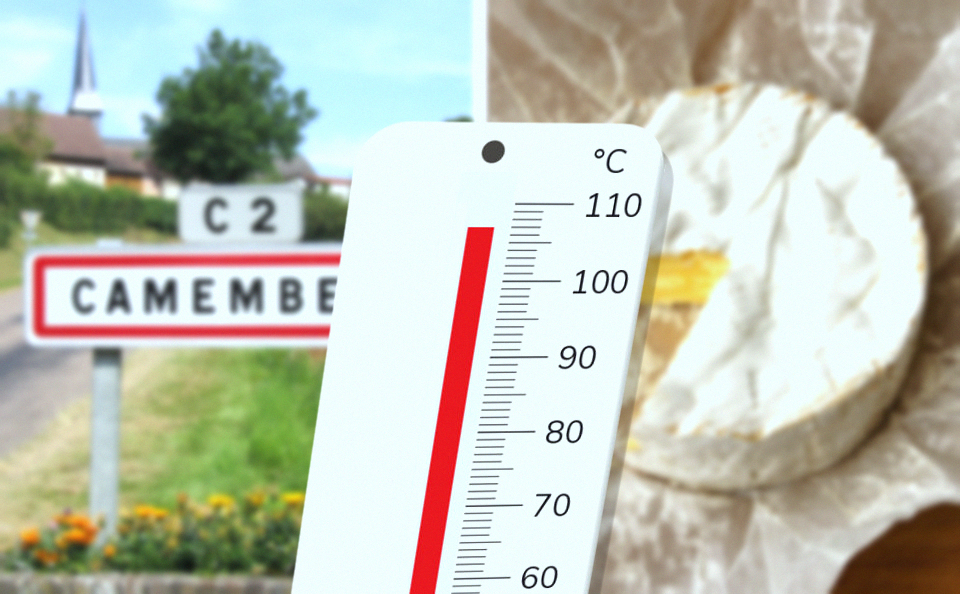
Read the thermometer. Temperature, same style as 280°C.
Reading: 107°C
